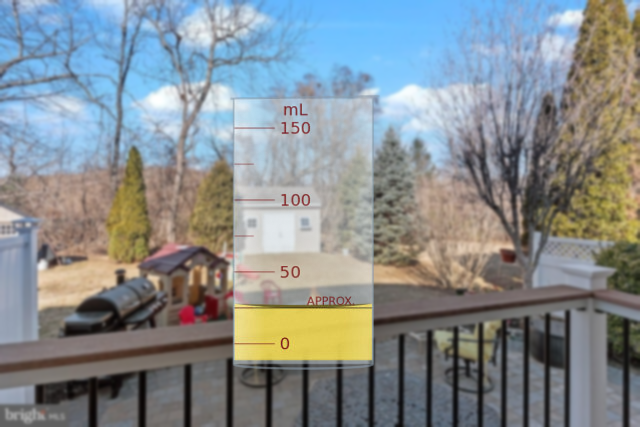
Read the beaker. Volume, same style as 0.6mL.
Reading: 25mL
